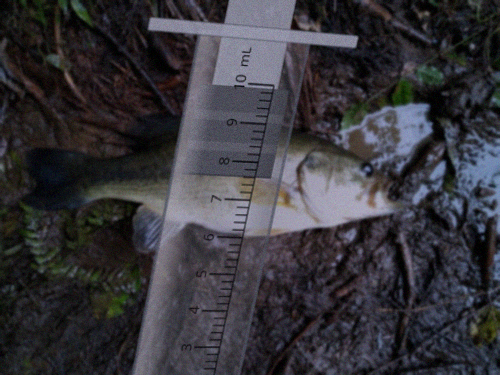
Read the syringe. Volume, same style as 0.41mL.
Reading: 7.6mL
